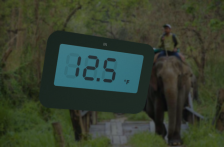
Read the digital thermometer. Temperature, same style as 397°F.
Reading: 12.5°F
